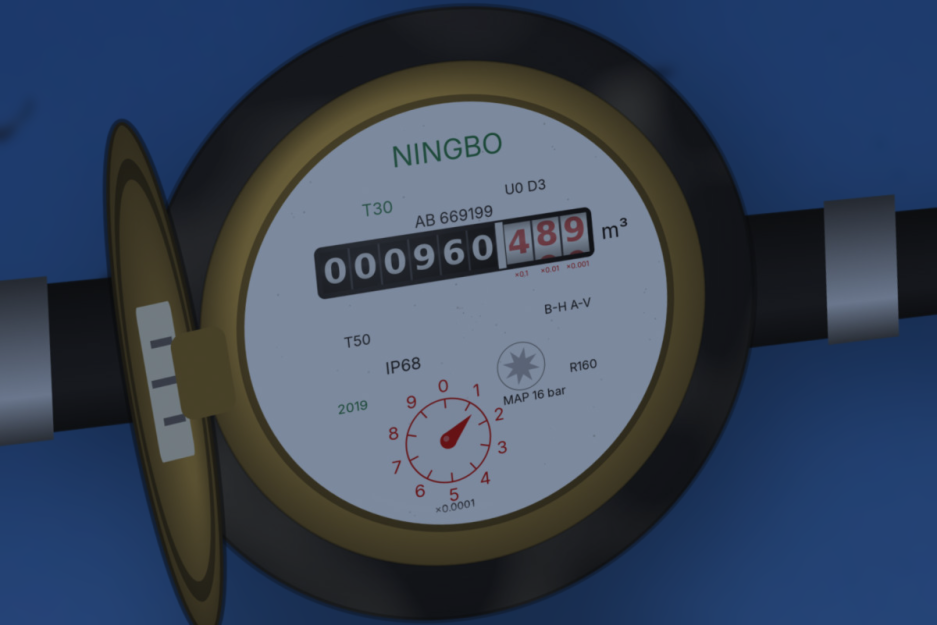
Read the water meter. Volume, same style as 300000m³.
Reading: 960.4891m³
